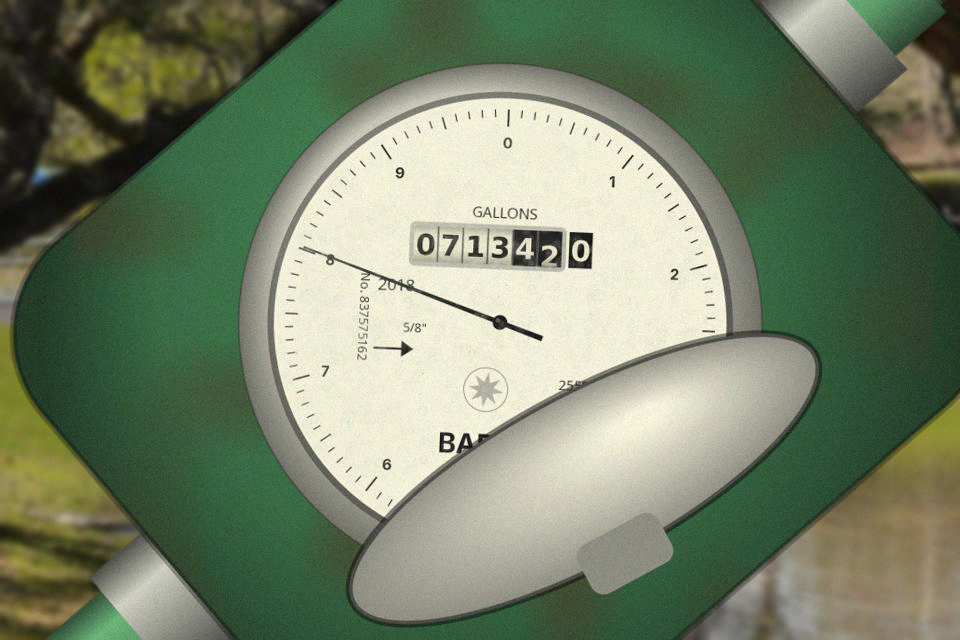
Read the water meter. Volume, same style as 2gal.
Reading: 713418.0gal
